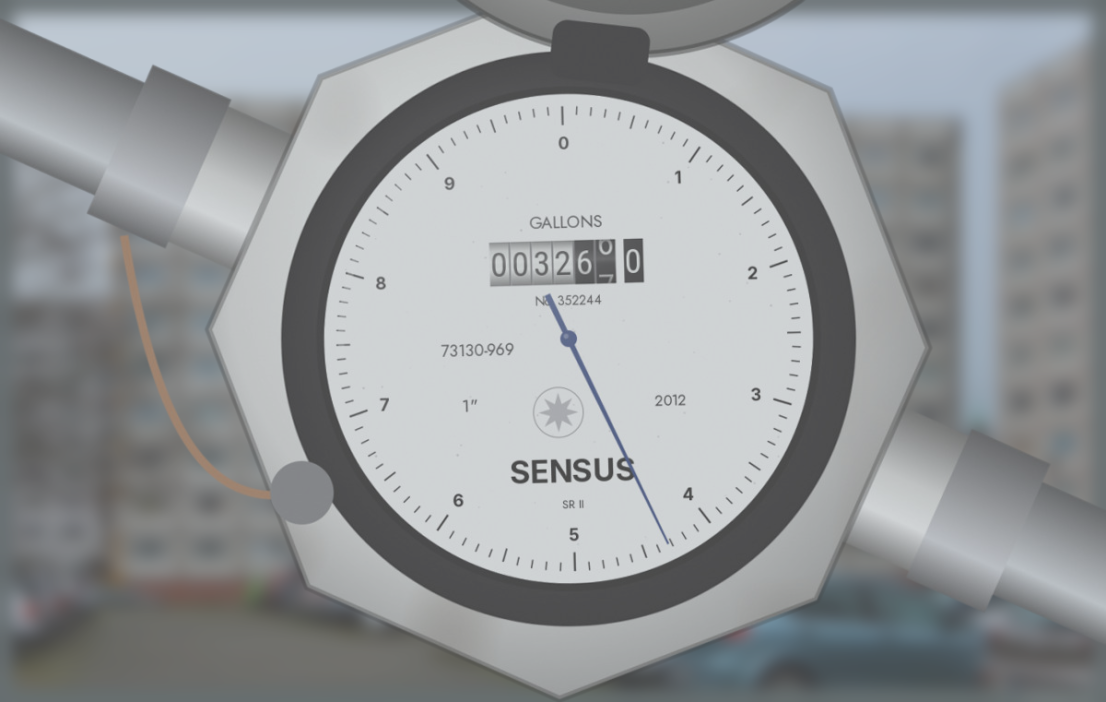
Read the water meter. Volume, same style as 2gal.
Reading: 32664.3gal
